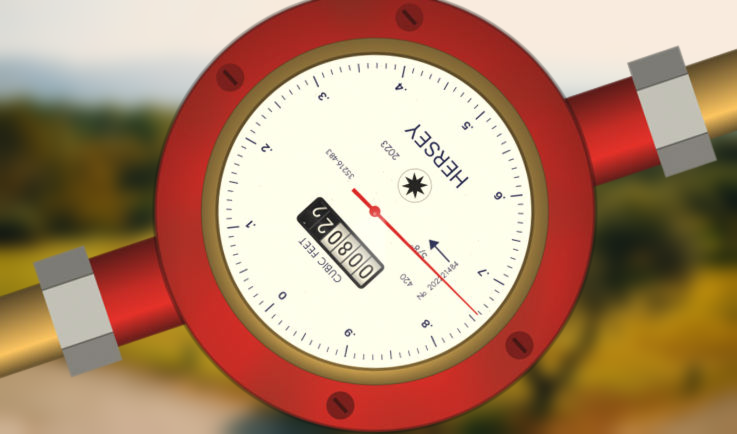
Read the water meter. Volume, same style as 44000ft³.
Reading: 8021.74ft³
